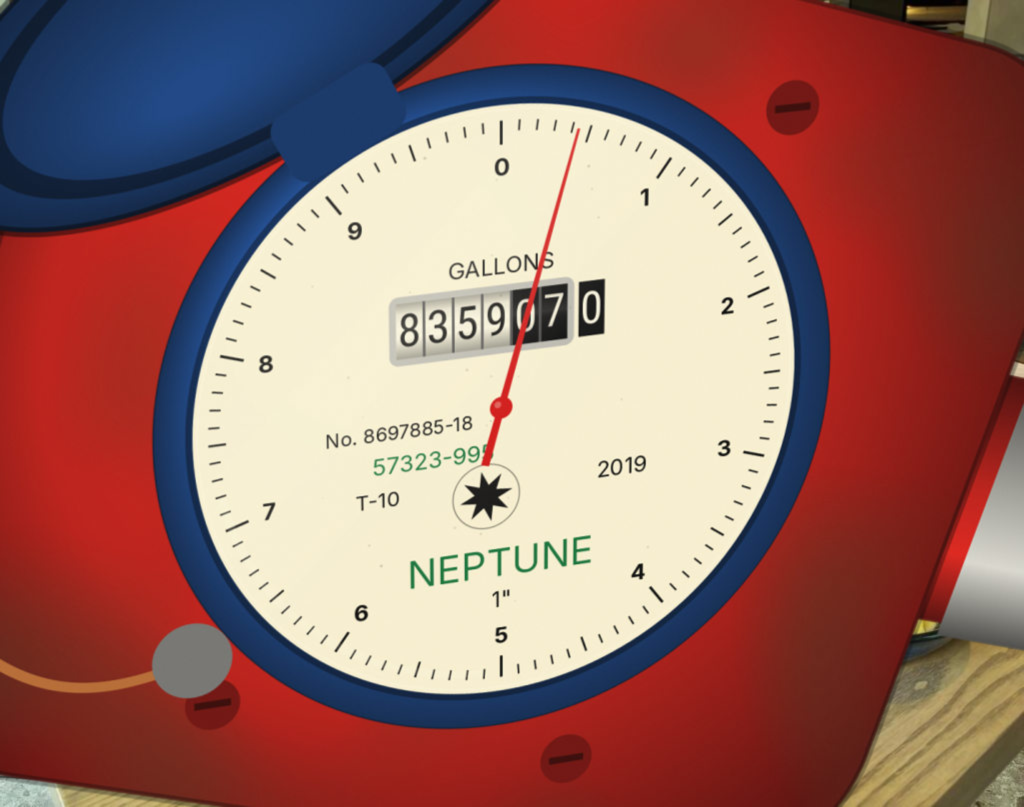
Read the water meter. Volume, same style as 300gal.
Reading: 8359070.4gal
